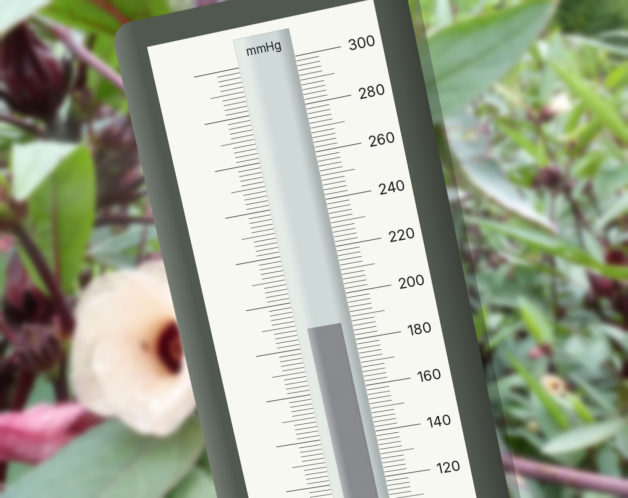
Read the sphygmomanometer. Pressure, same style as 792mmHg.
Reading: 188mmHg
